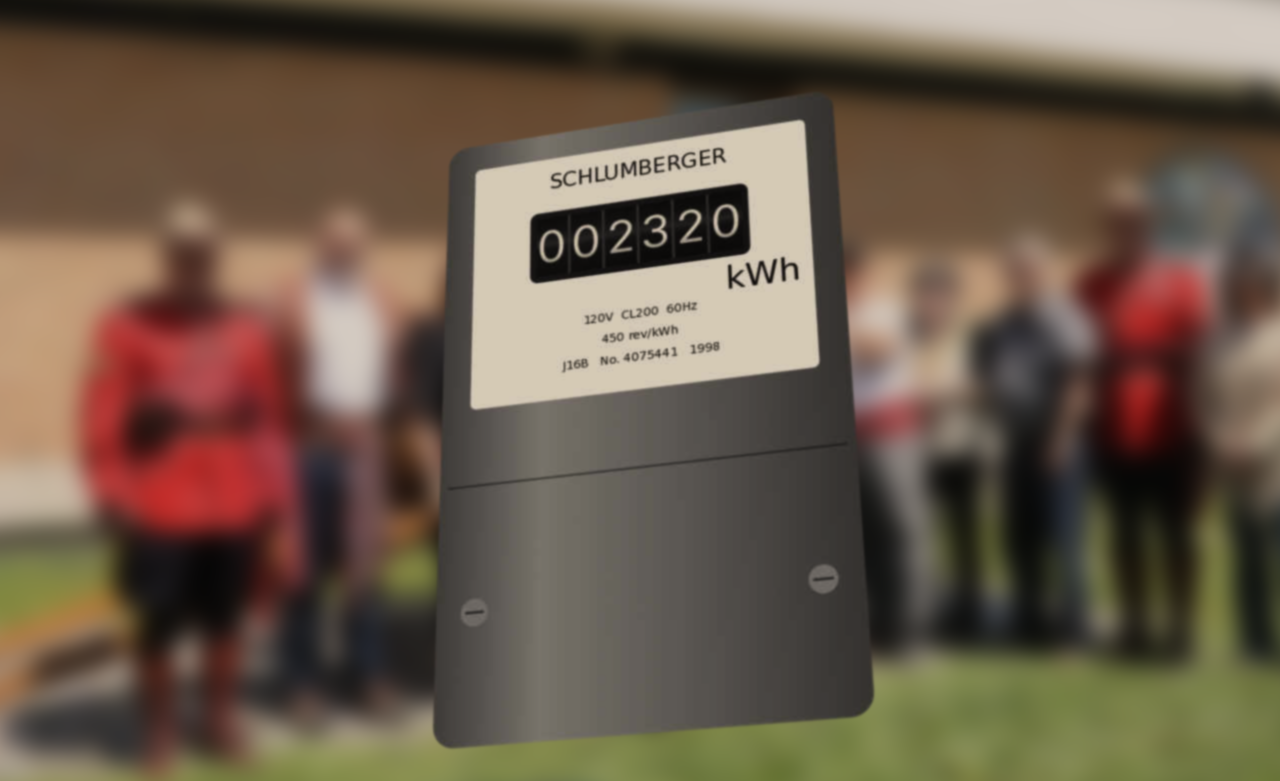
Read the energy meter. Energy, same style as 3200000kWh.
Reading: 2320kWh
